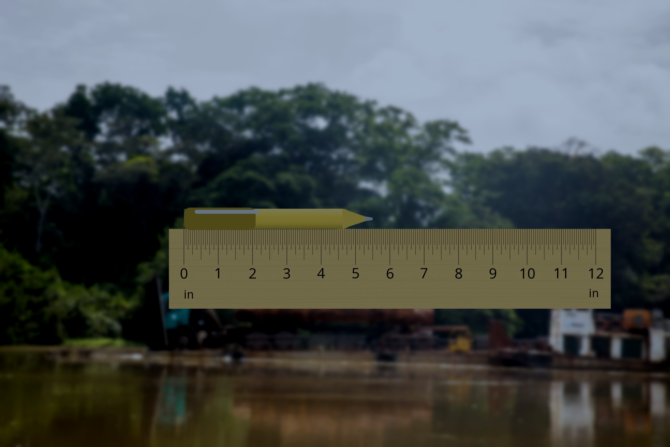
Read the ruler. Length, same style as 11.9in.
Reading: 5.5in
